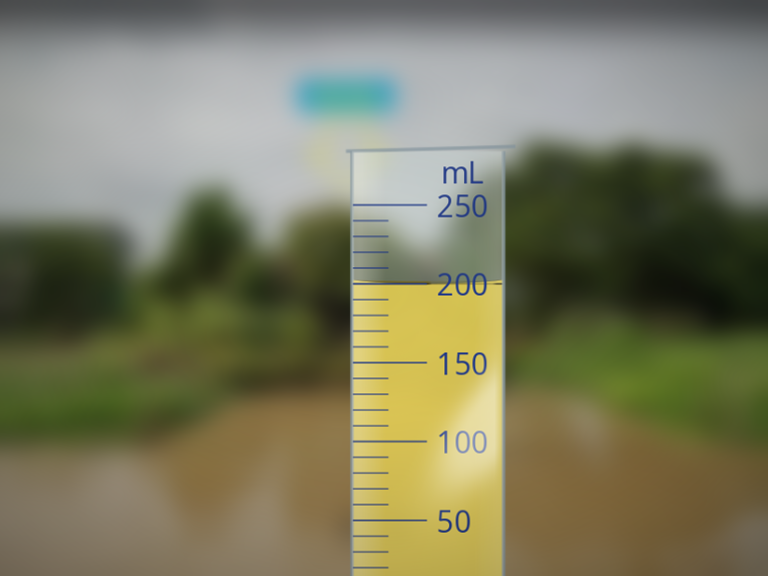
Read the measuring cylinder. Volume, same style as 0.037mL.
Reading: 200mL
